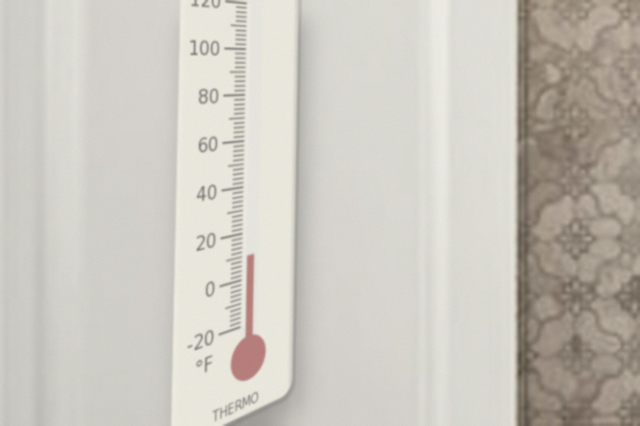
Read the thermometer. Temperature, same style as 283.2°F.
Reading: 10°F
